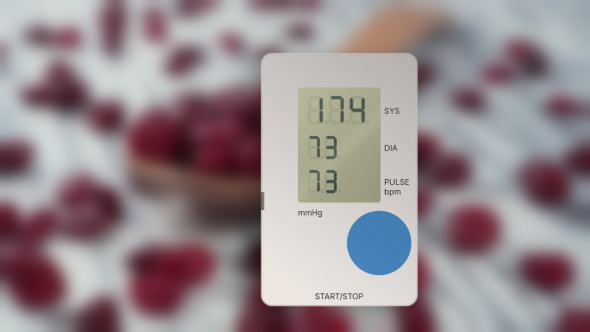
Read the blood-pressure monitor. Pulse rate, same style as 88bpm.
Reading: 73bpm
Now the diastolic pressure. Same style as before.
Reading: 73mmHg
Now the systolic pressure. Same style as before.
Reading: 174mmHg
